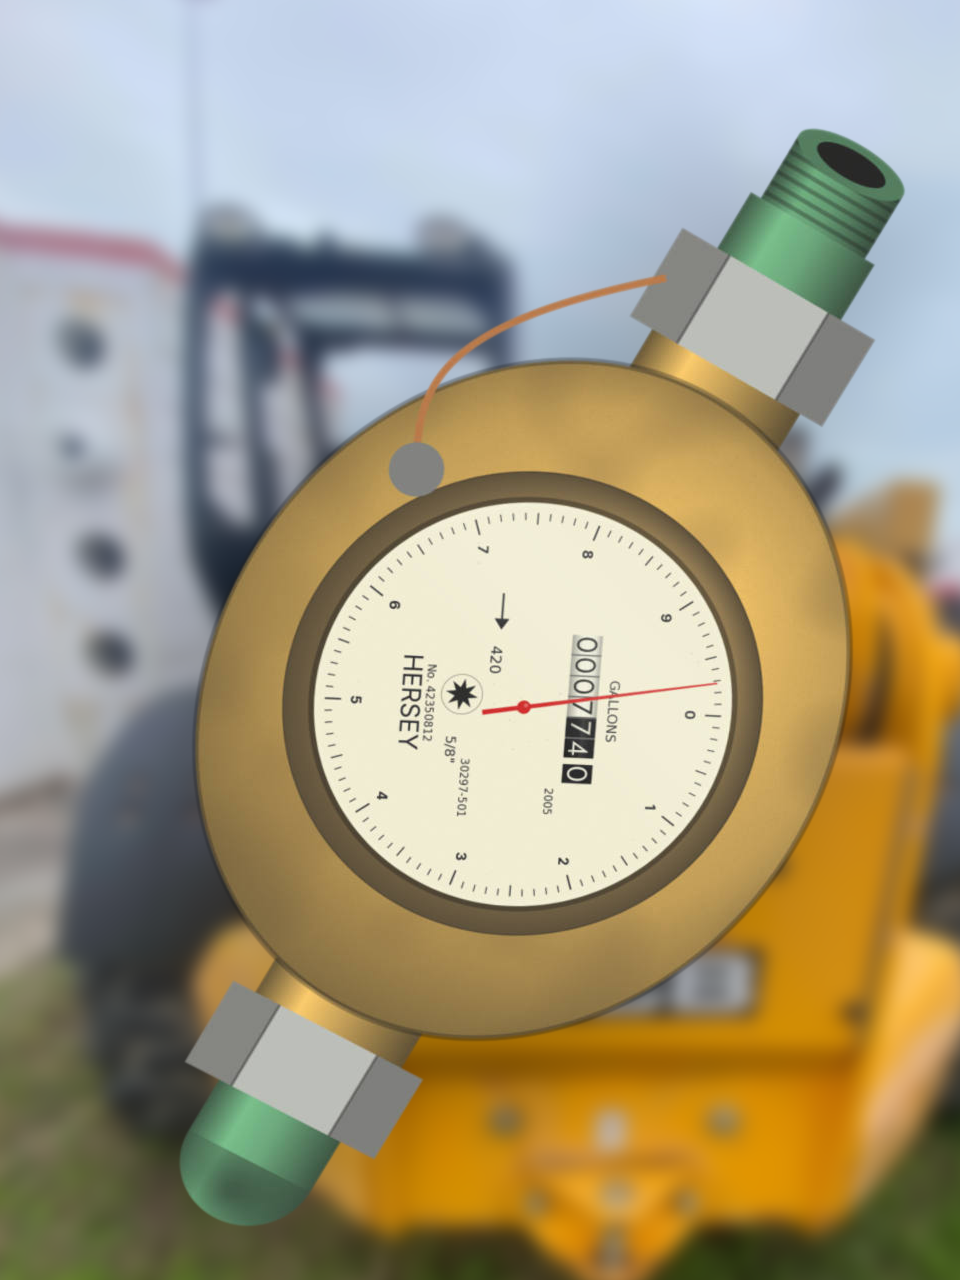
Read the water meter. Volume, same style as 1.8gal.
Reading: 7739.7gal
